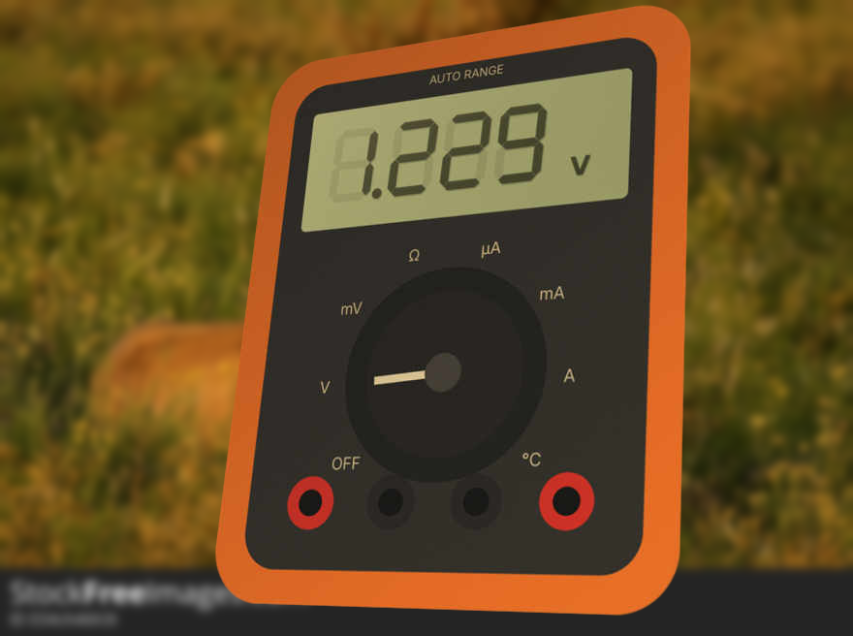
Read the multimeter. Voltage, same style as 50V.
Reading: 1.229V
